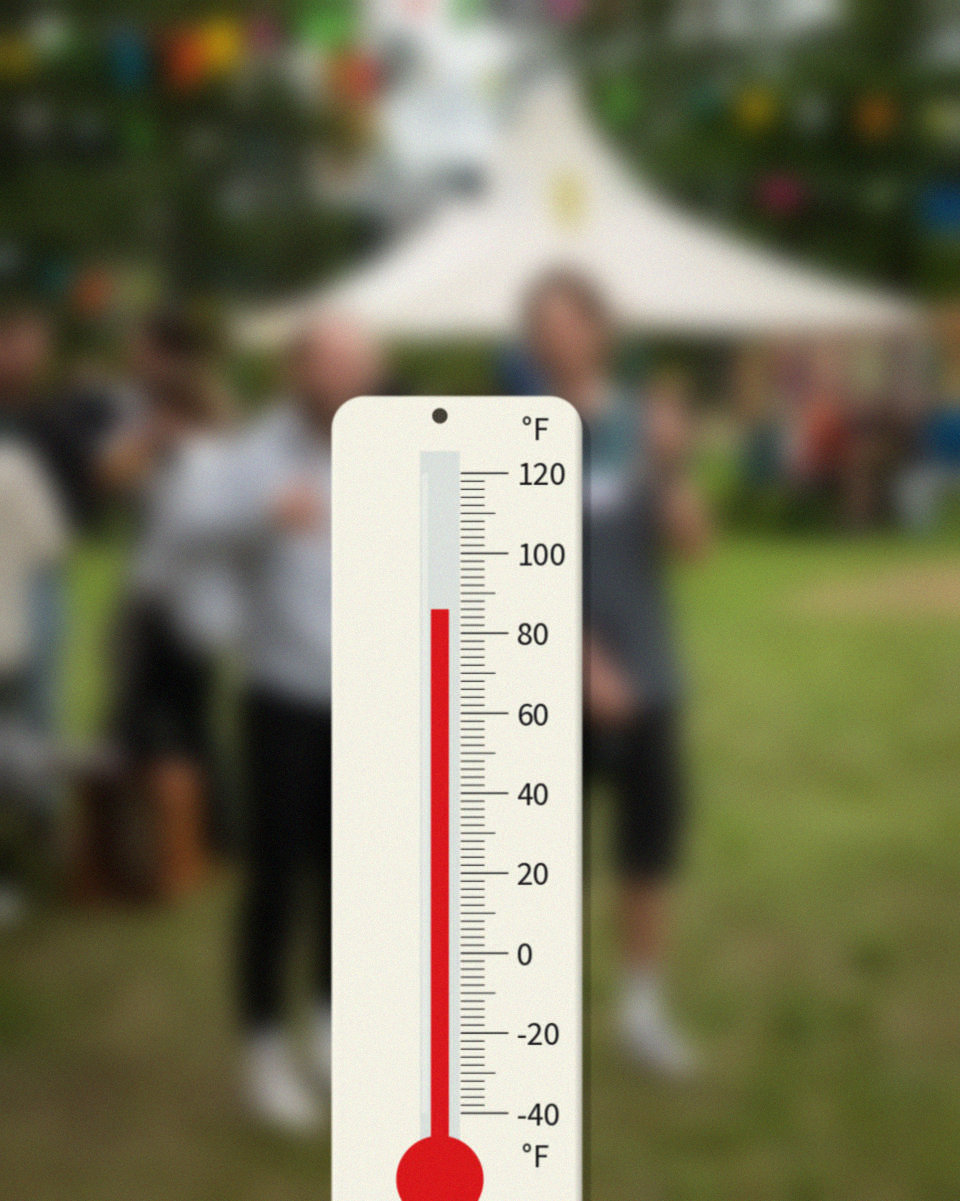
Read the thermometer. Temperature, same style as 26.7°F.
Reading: 86°F
